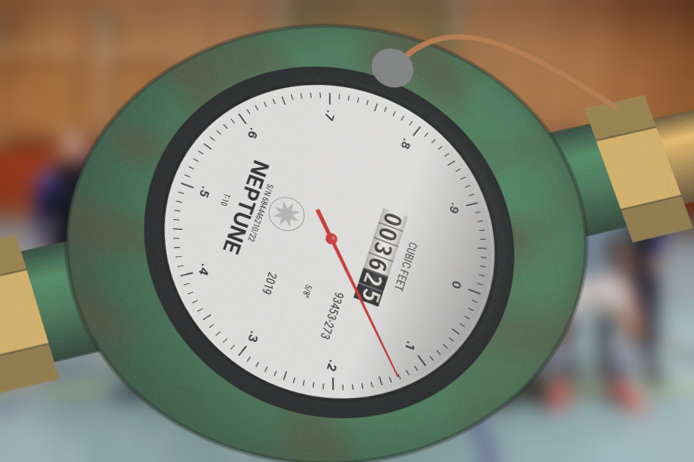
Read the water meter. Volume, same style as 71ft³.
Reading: 3625.13ft³
